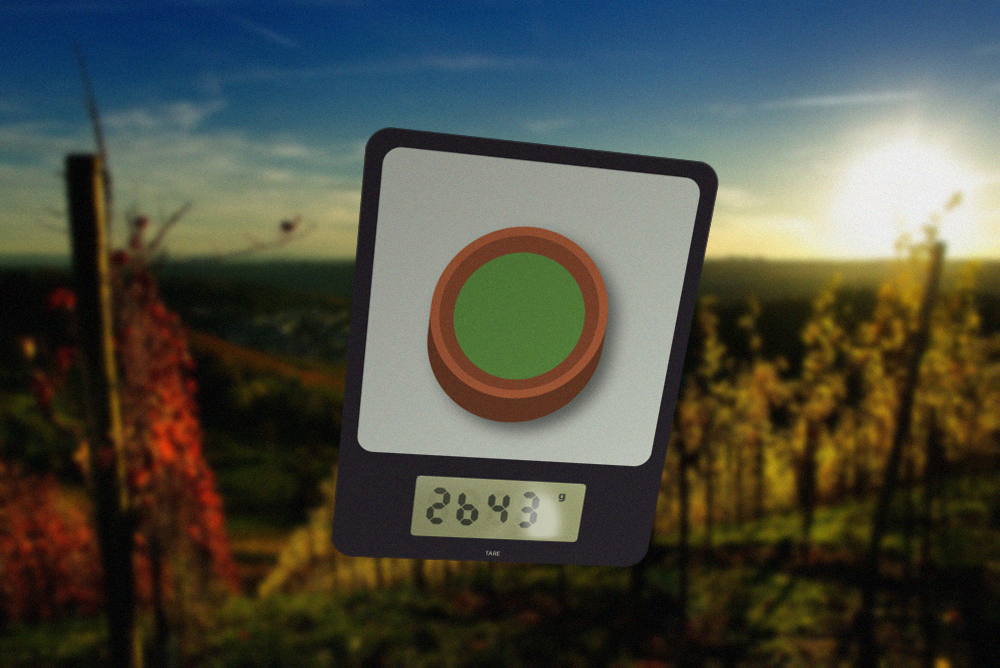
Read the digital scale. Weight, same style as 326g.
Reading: 2643g
